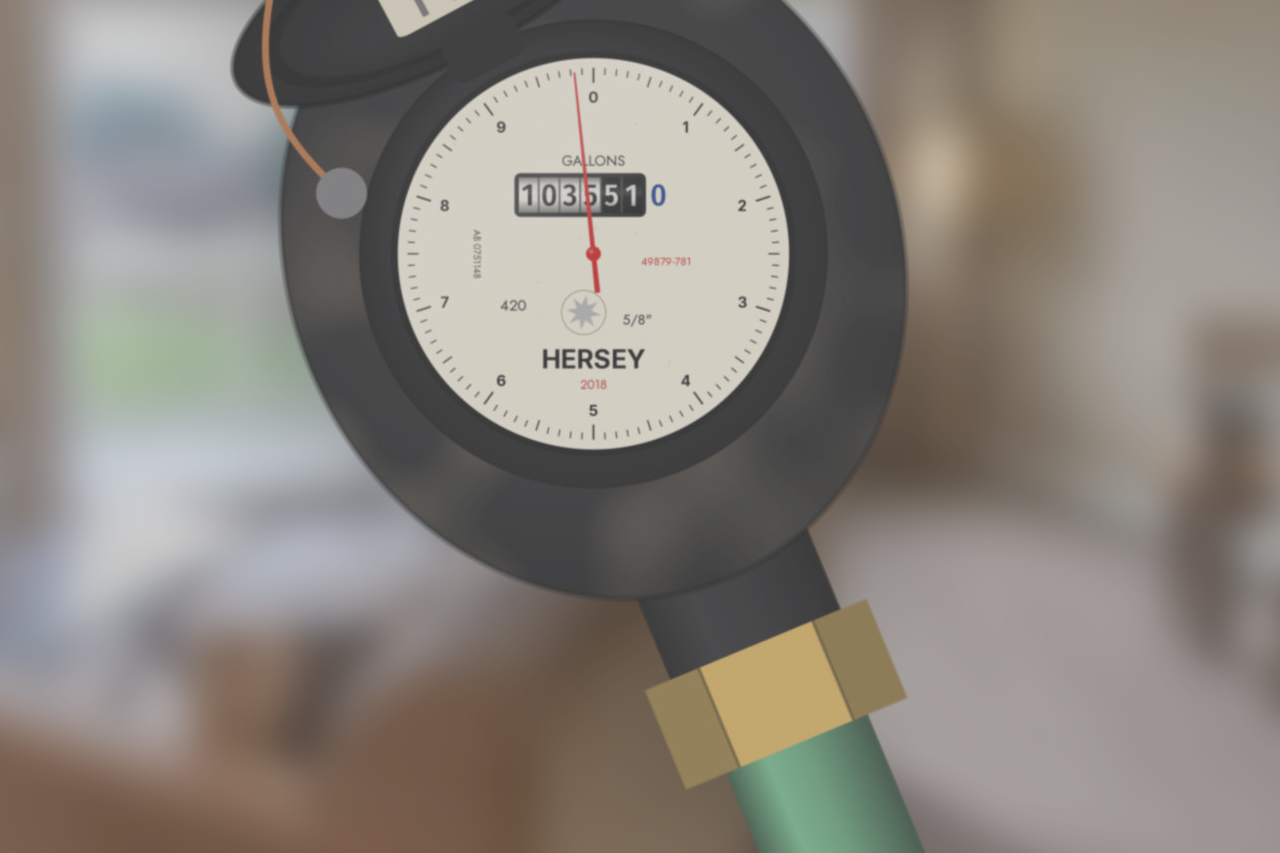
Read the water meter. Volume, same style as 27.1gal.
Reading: 1035509.8gal
